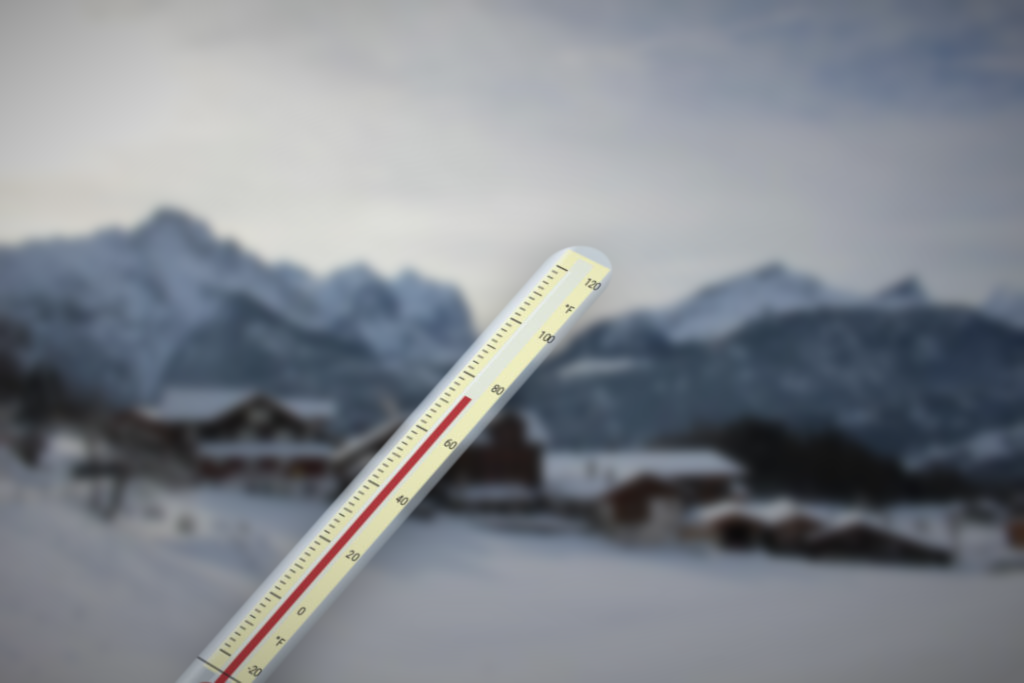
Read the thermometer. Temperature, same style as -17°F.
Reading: 74°F
